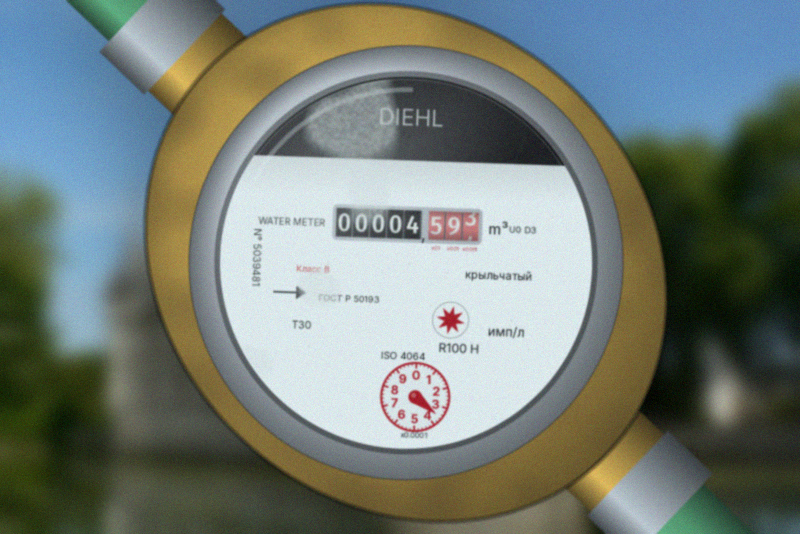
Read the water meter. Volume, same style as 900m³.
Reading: 4.5933m³
